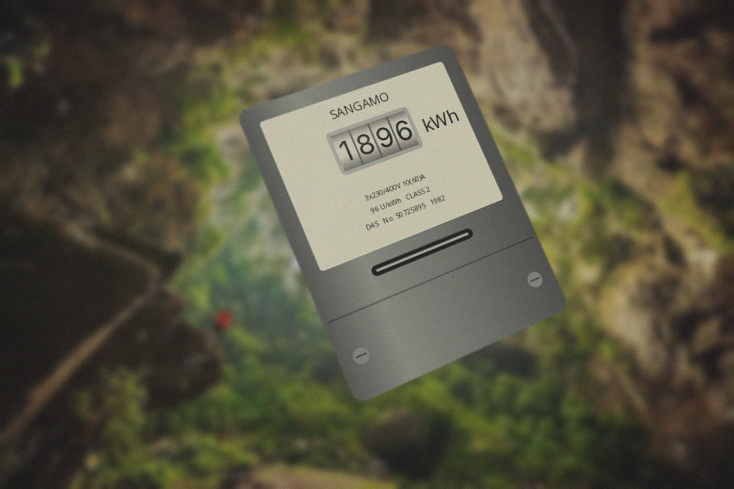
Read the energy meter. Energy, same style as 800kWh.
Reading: 1896kWh
